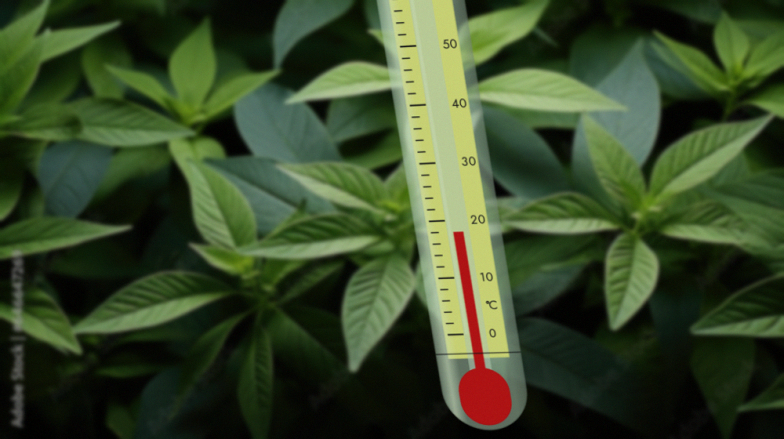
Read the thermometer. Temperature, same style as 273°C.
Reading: 18°C
